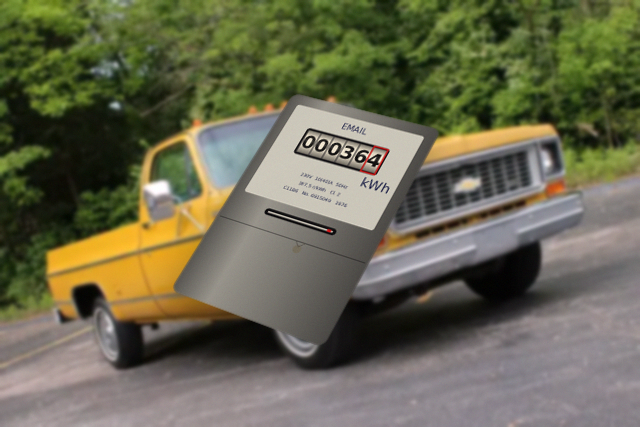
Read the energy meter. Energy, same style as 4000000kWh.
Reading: 36.4kWh
